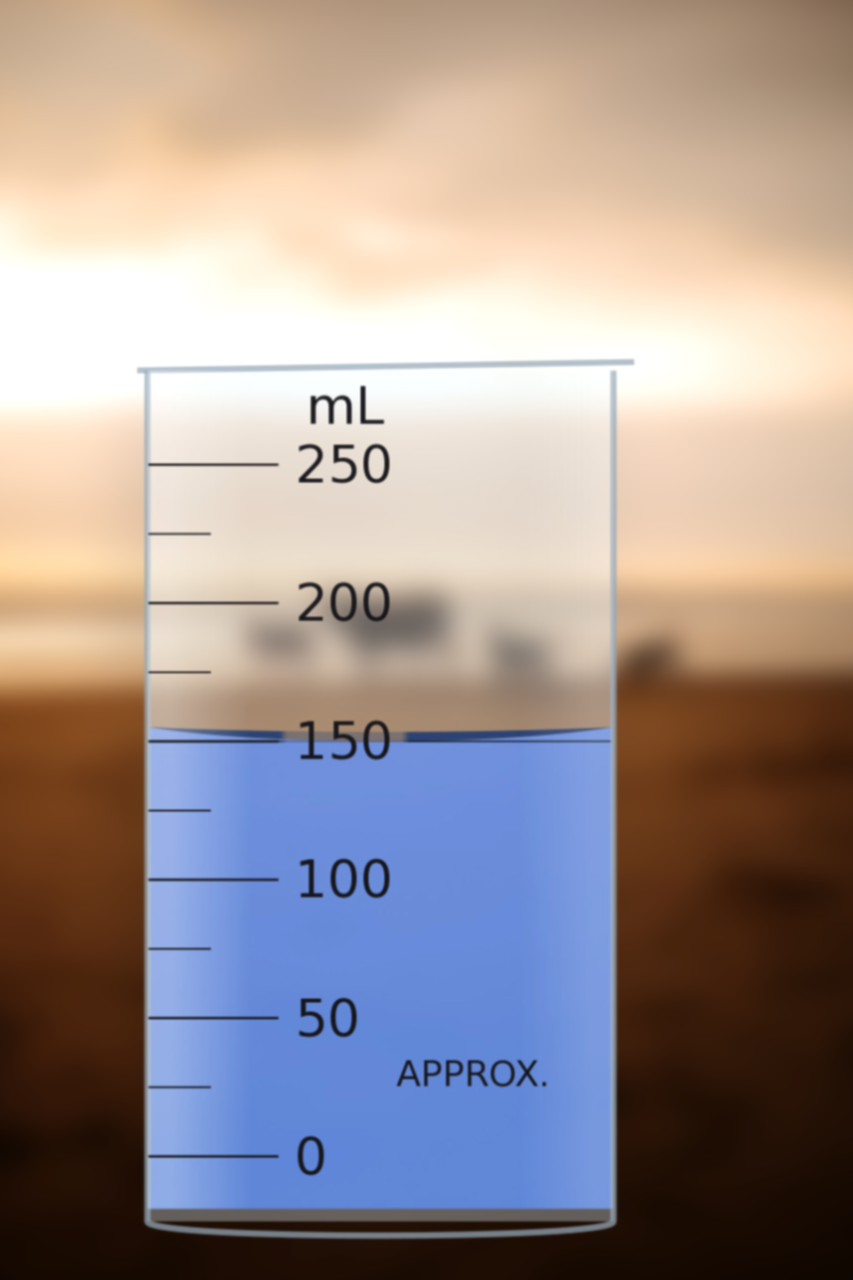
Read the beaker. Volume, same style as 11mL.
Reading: 150mL
